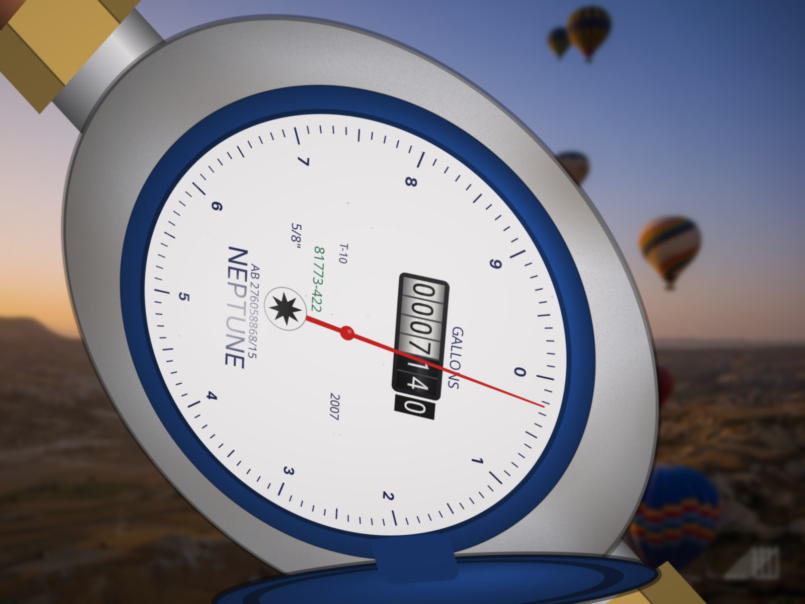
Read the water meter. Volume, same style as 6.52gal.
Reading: 7140.2gal
